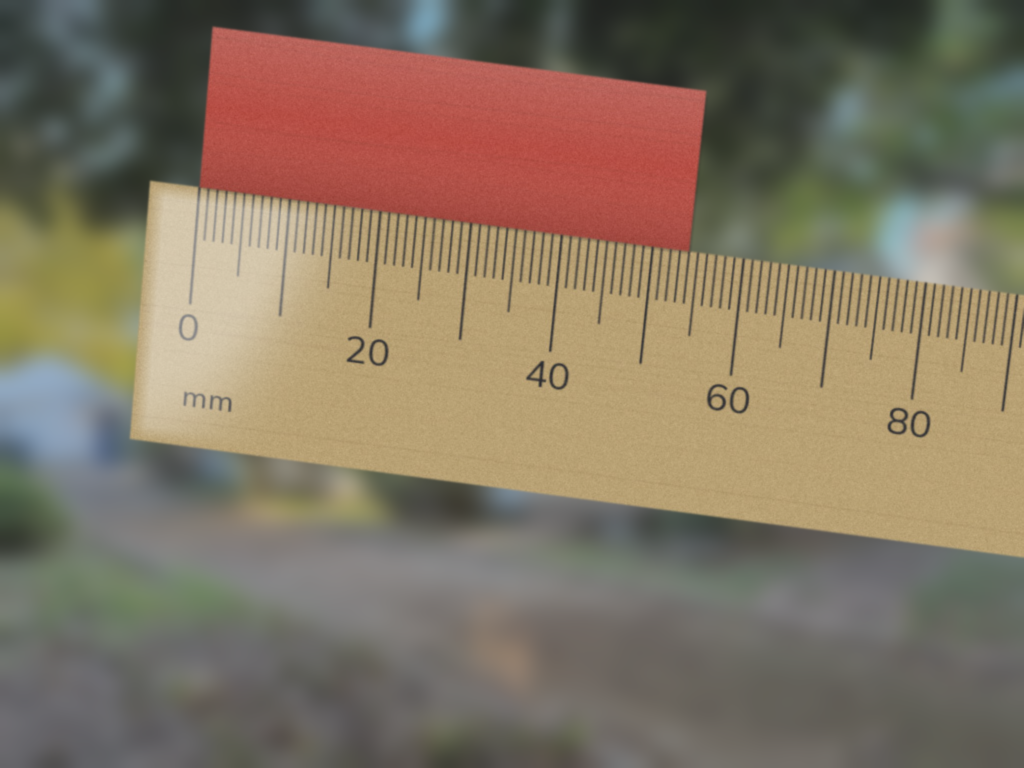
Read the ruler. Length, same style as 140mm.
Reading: 54mm
